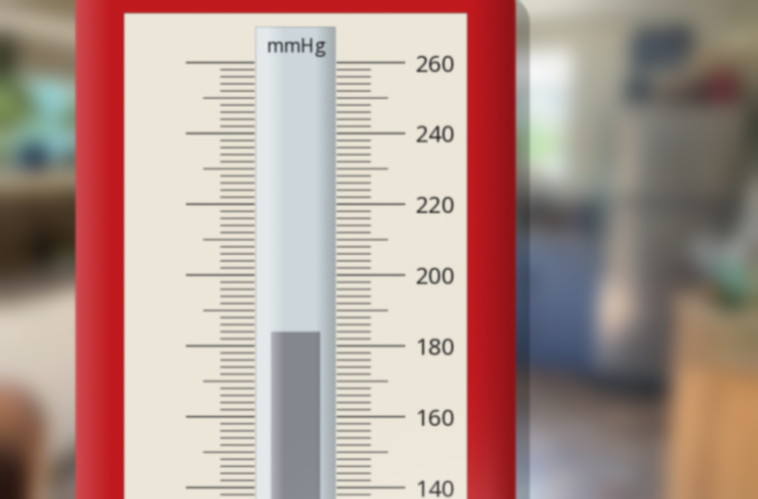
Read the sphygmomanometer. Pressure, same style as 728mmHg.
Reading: 184mmHg
